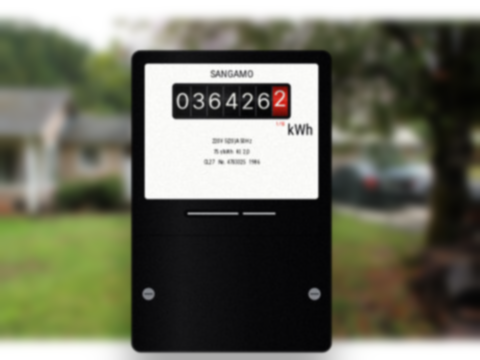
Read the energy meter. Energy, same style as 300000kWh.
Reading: 36426.2kWh
